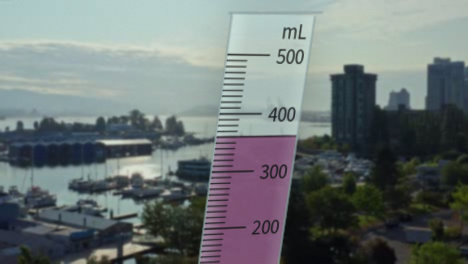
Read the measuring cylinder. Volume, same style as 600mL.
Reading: 360mL
